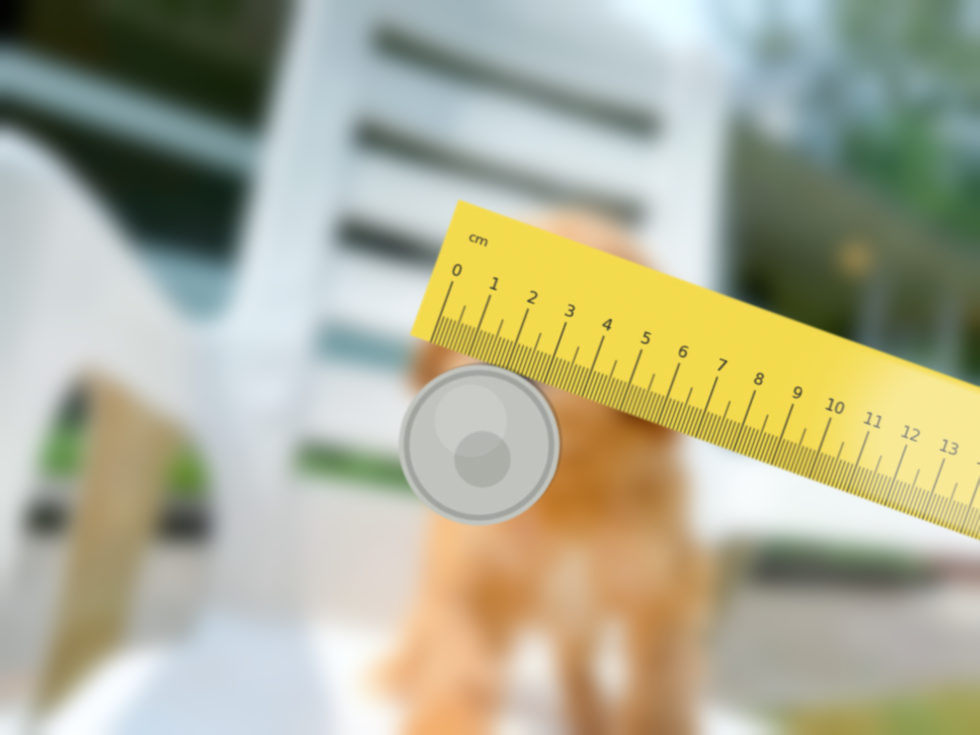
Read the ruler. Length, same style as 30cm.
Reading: 4cm
